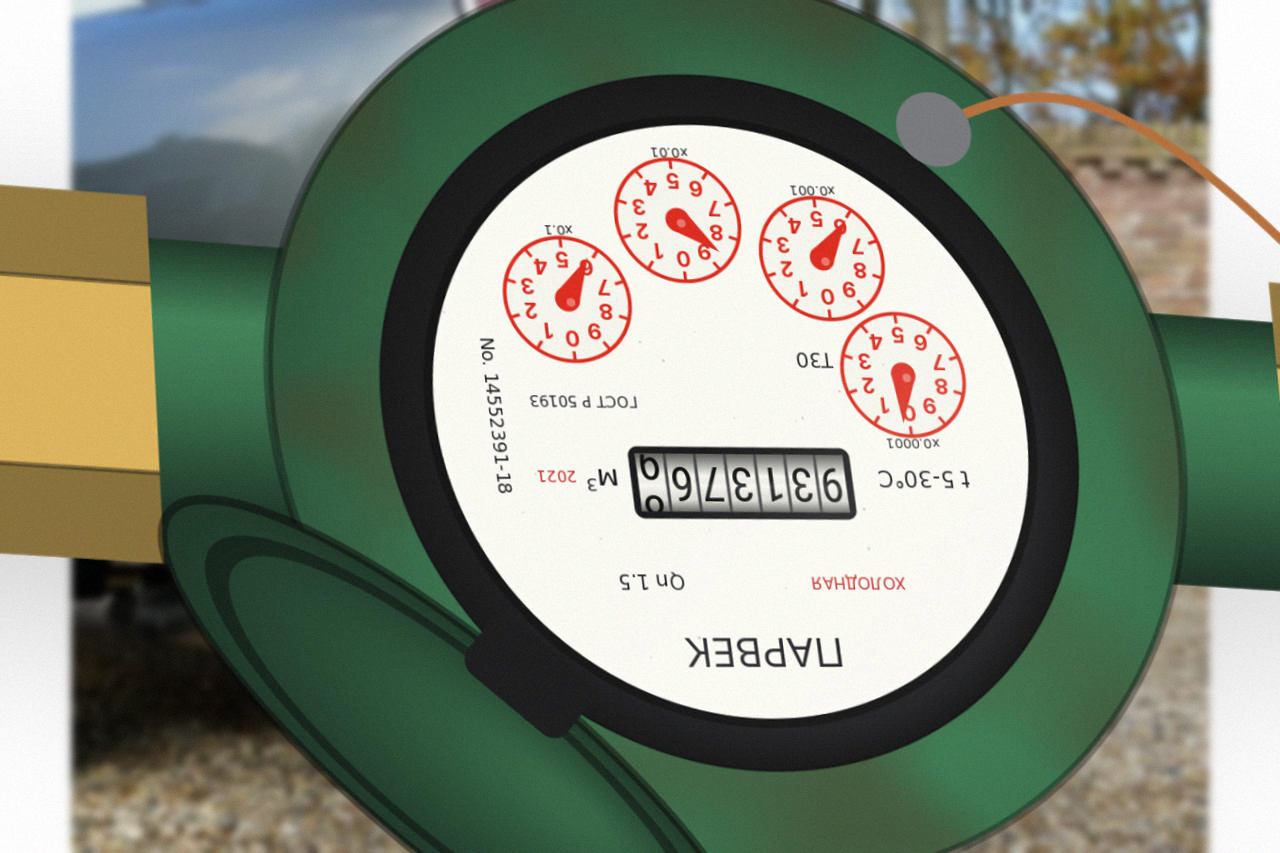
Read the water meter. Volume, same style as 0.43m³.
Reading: 9313768.5860m³
